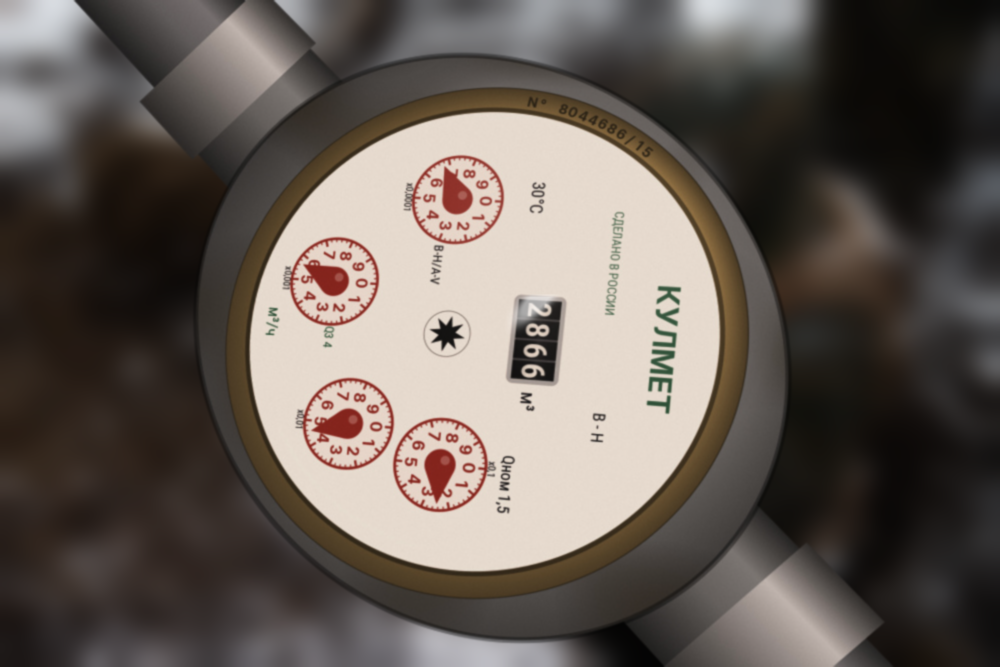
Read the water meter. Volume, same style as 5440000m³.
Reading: 2866.2456m³
